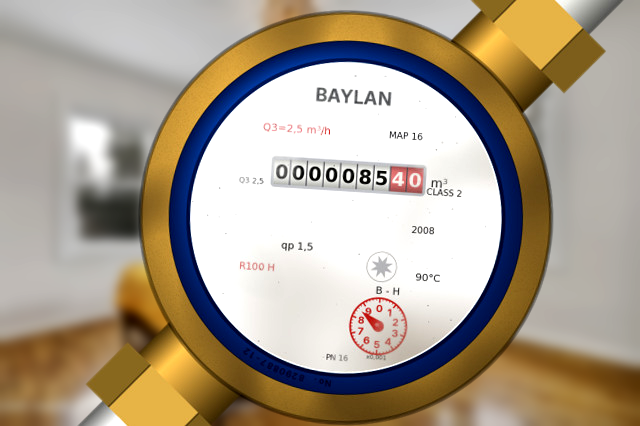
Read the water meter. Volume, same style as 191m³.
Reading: 85.408m³
